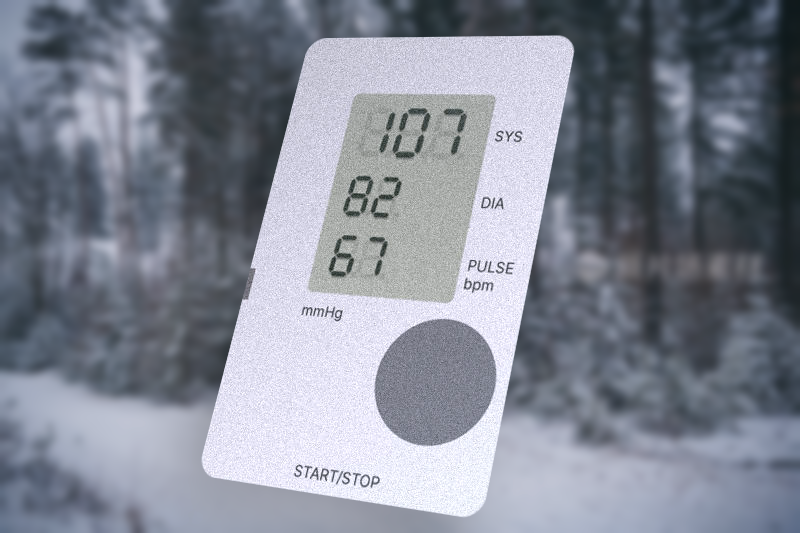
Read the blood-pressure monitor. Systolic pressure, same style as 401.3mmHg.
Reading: 107mmHg
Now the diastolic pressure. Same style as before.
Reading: 82mmHg
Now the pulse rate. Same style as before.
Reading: 67bpm
